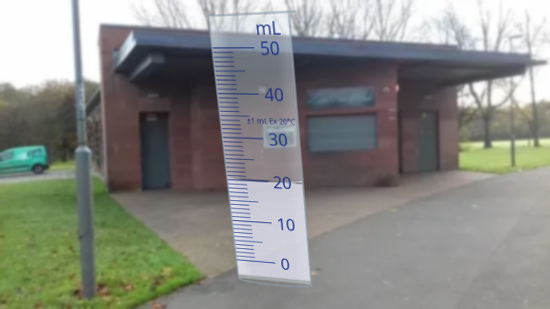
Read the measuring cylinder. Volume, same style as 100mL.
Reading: 20mL
